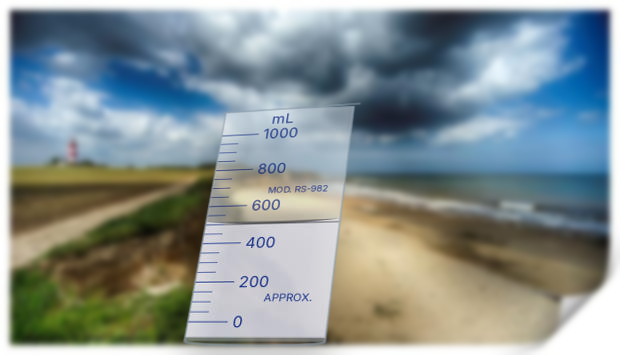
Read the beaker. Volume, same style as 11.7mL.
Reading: 500mL
